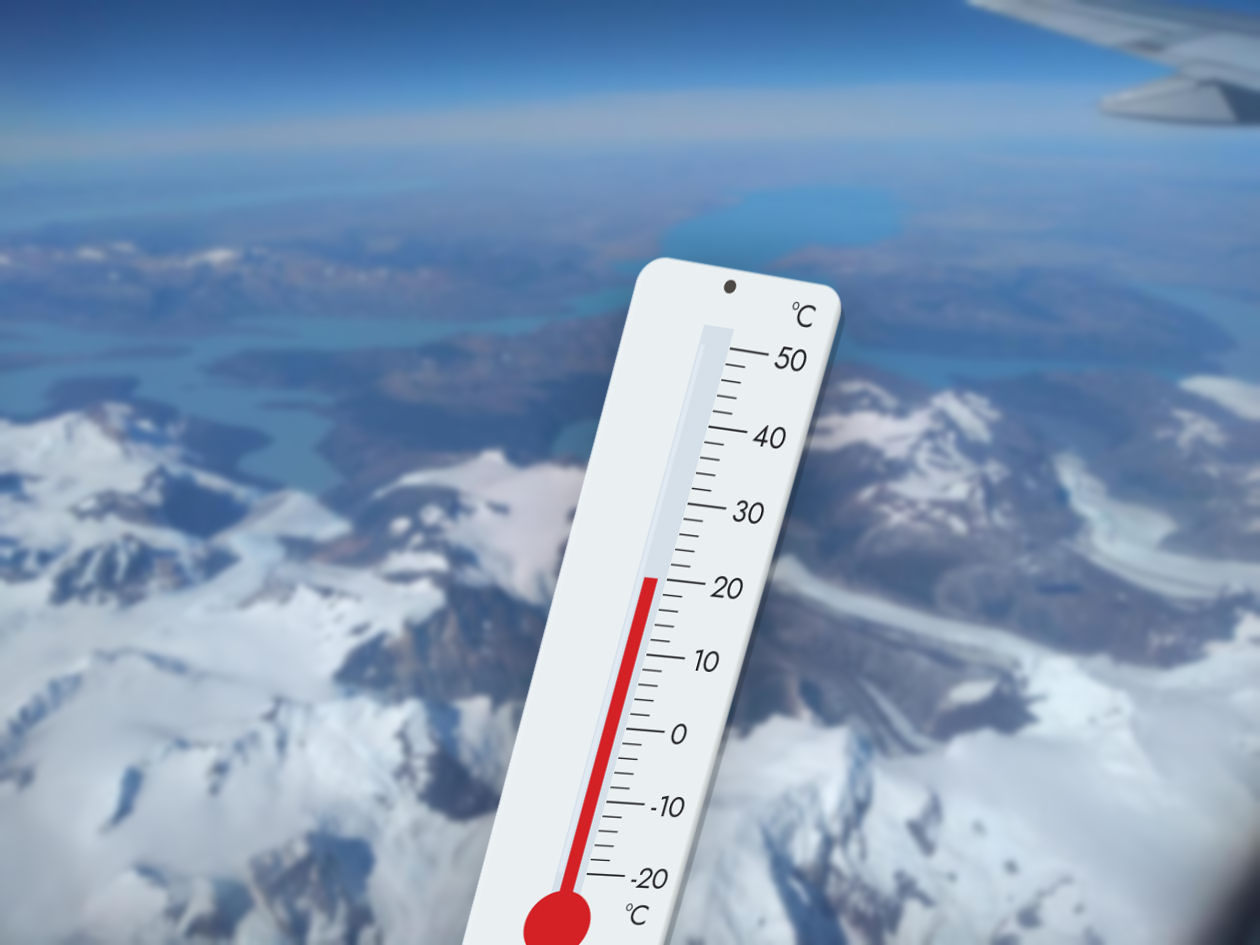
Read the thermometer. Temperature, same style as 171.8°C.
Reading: 20°C
